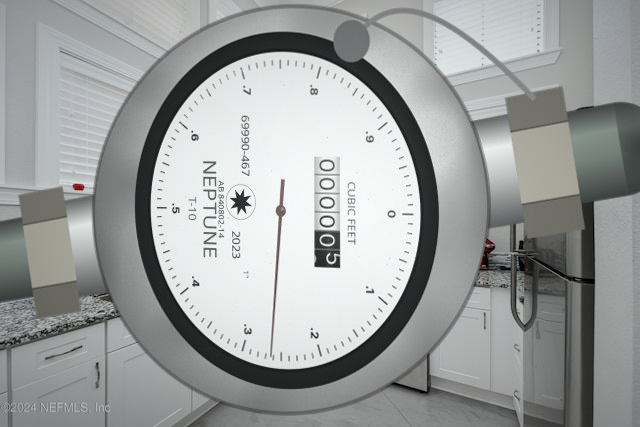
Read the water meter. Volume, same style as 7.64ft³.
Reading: 5.26ft³
